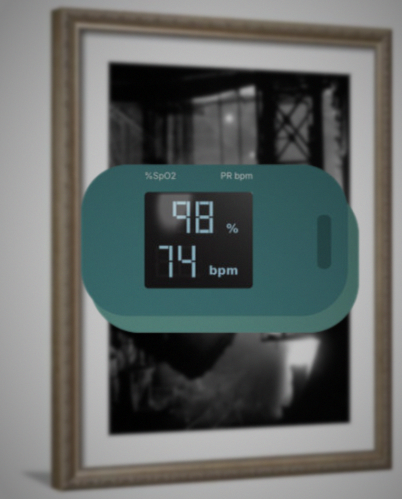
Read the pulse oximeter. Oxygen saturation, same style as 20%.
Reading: 98%
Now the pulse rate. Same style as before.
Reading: 74bpm
